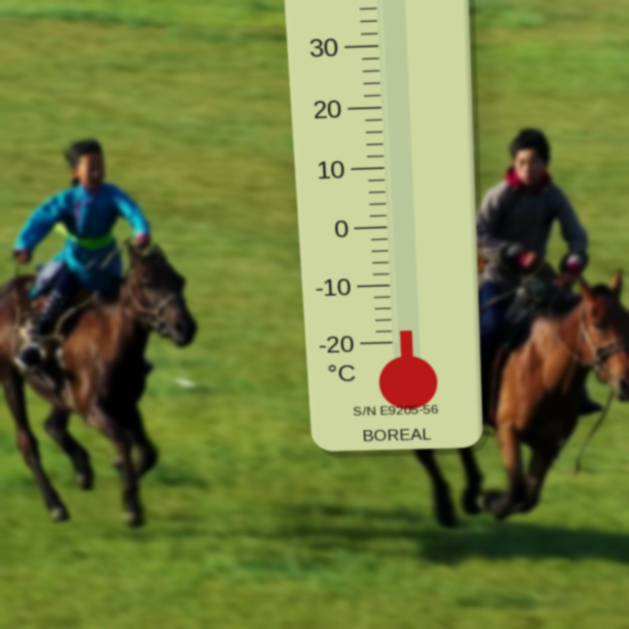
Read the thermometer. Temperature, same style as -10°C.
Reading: -18°C
